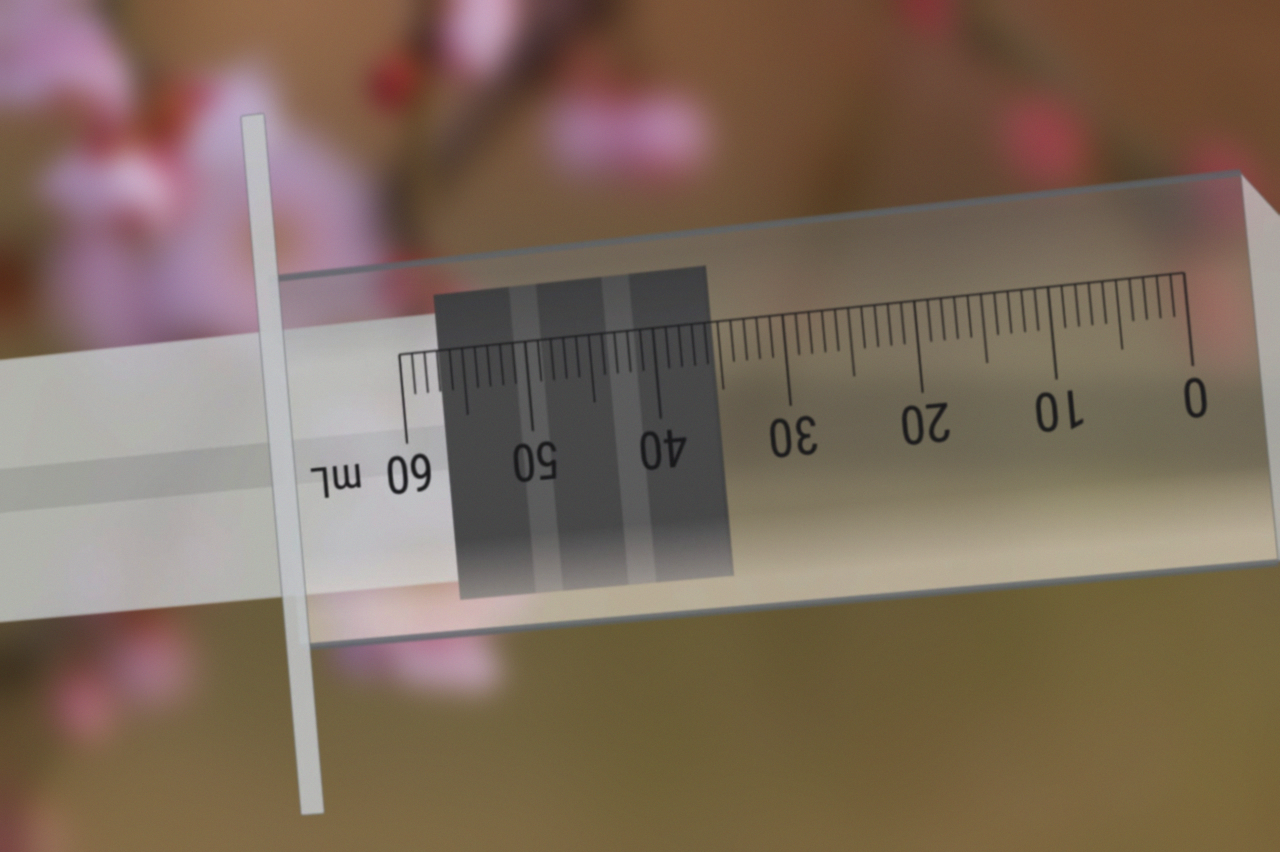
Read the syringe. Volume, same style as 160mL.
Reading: 35.5mL
